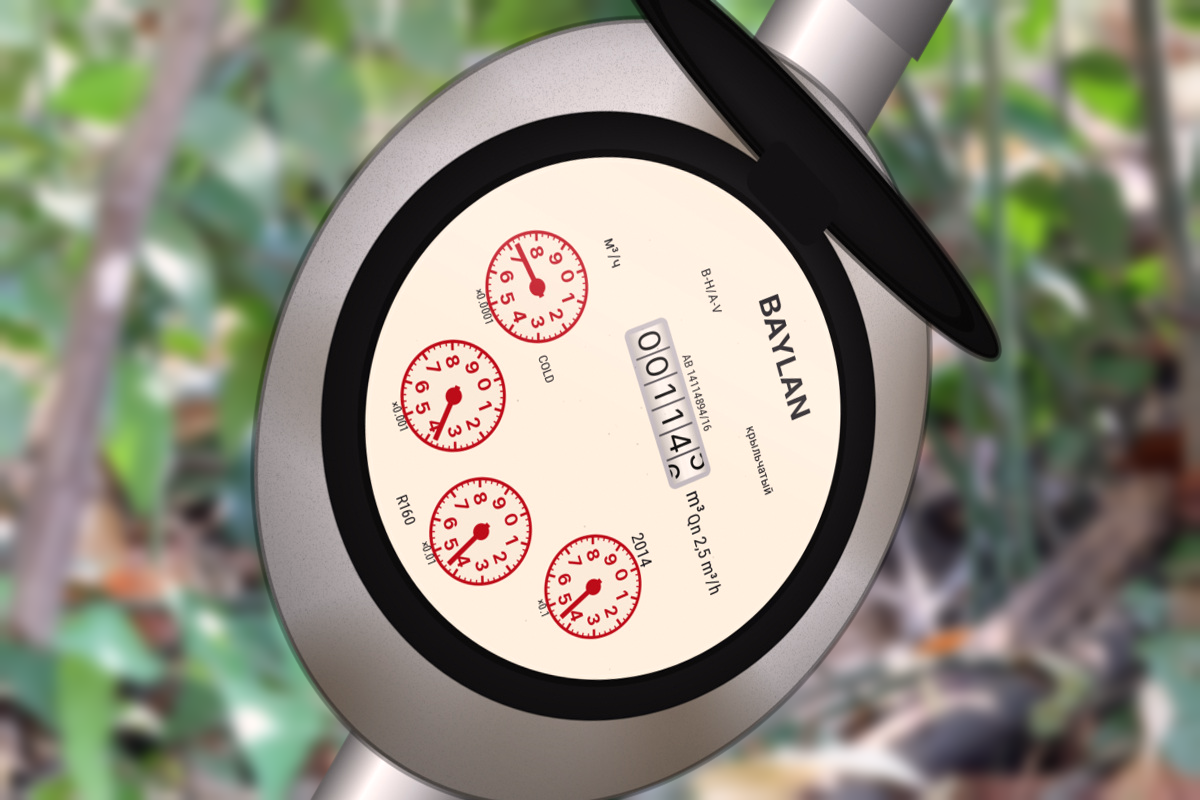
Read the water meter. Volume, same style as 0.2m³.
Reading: 1145.4437m³
